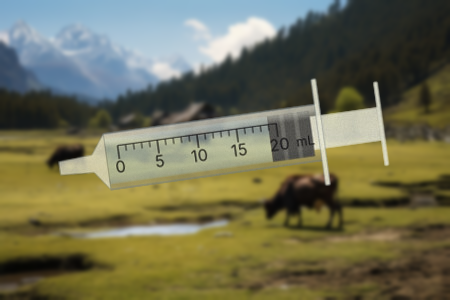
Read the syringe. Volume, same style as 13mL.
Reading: 19mL
